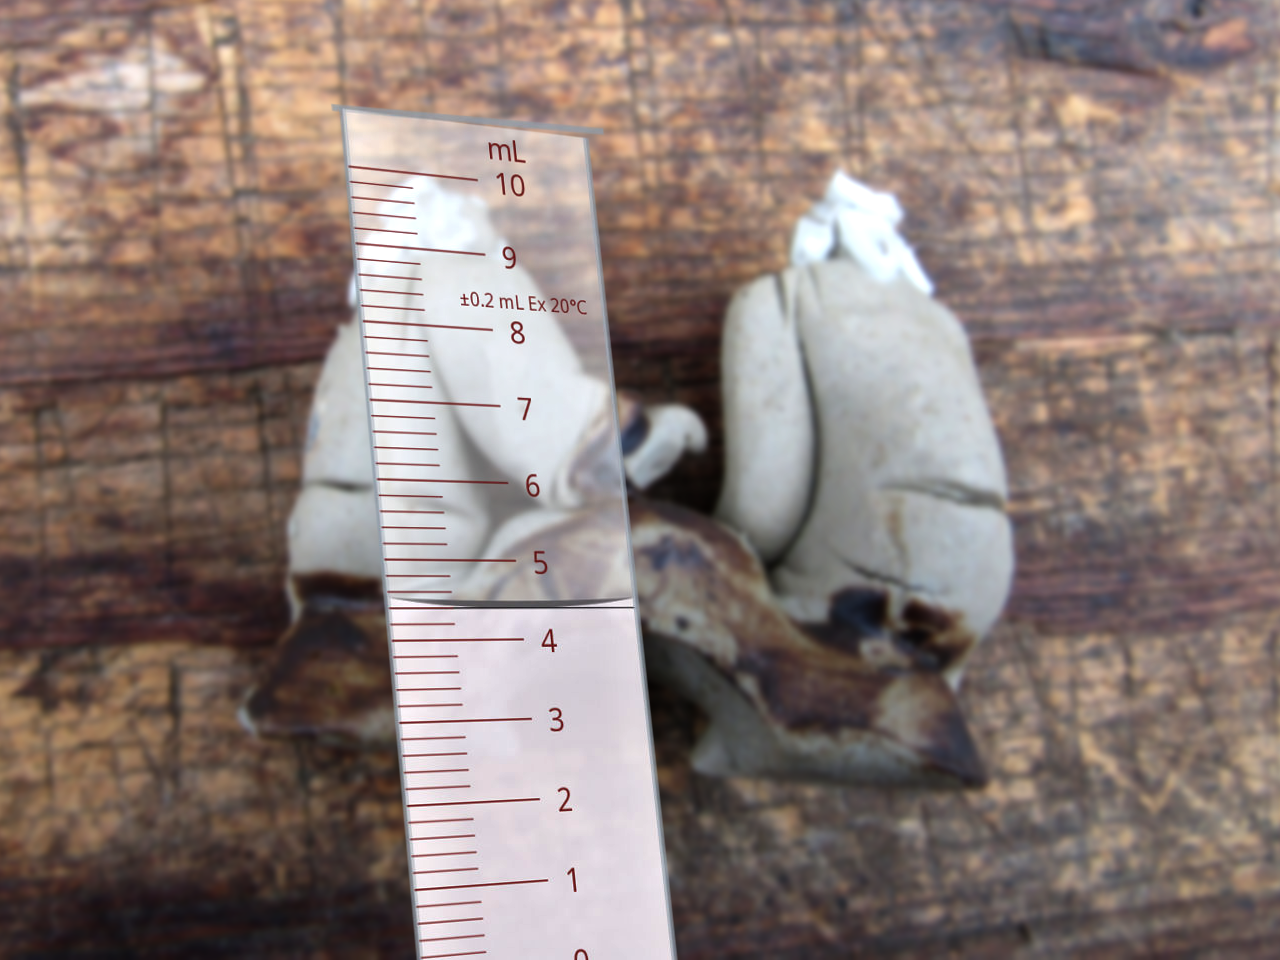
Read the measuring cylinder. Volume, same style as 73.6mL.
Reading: 4.4mL
